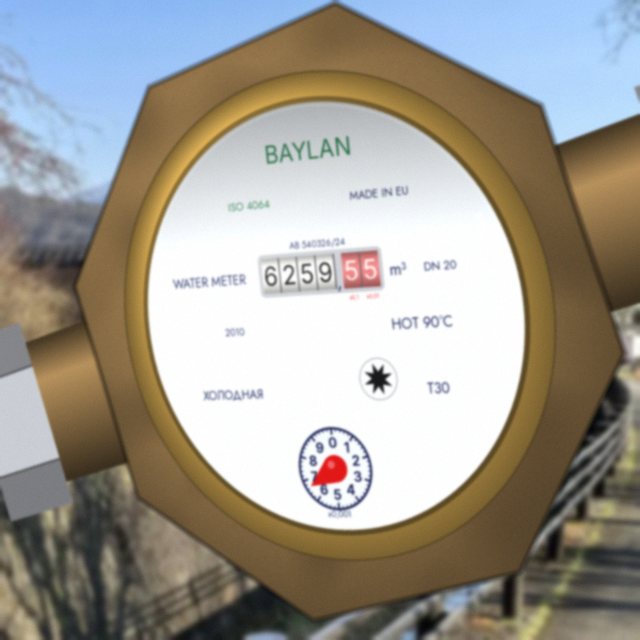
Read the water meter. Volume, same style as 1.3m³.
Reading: 6259.556m³
